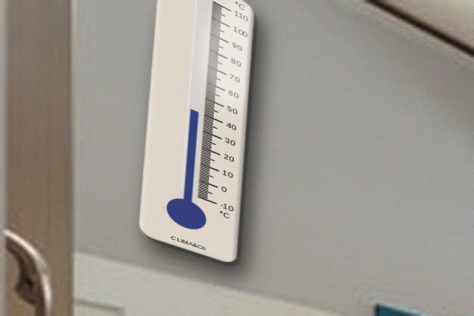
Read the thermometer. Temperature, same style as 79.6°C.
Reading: 40°C
